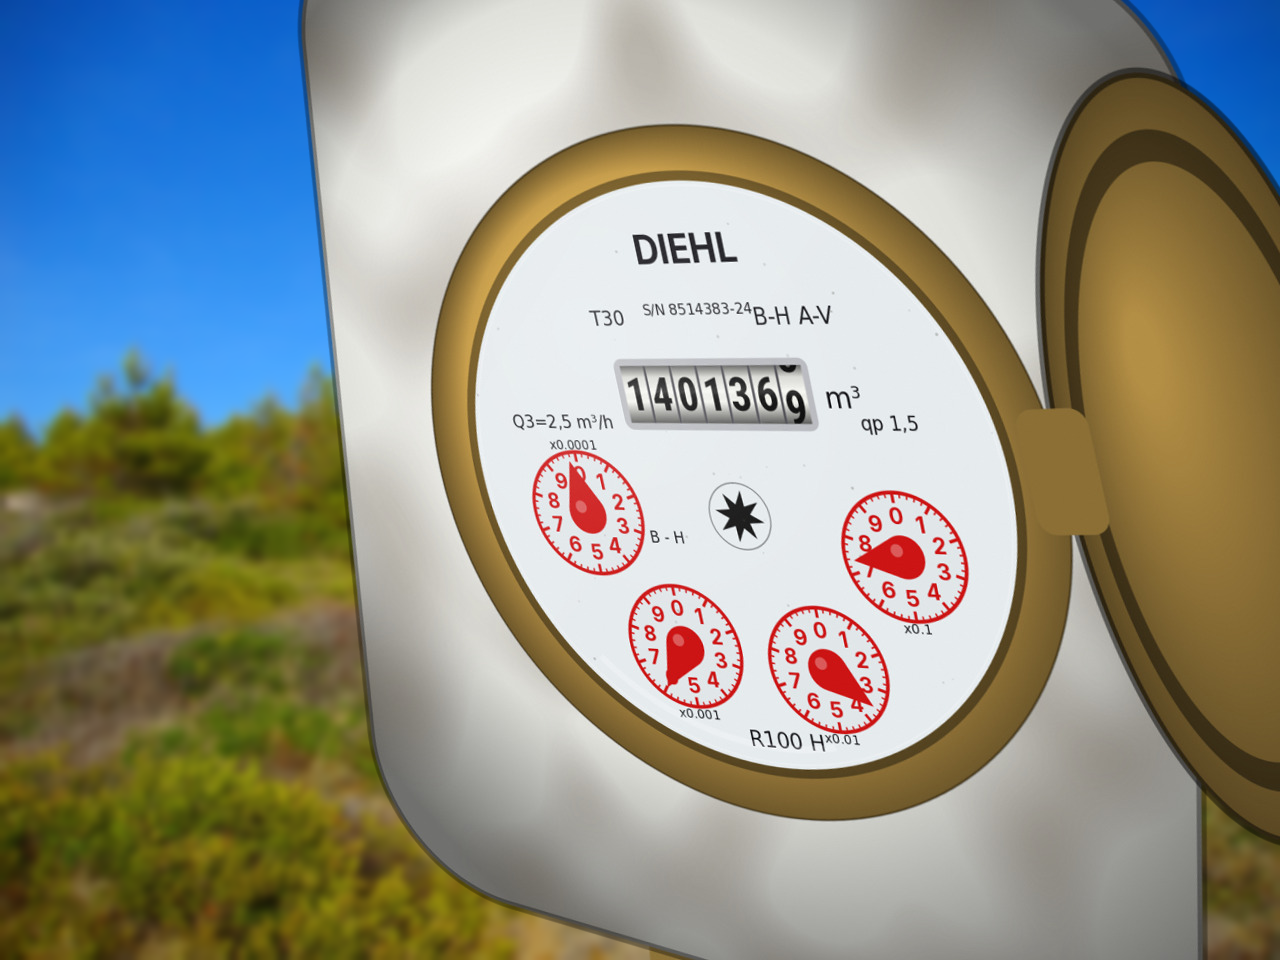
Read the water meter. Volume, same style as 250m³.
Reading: 1401368.7359m³
